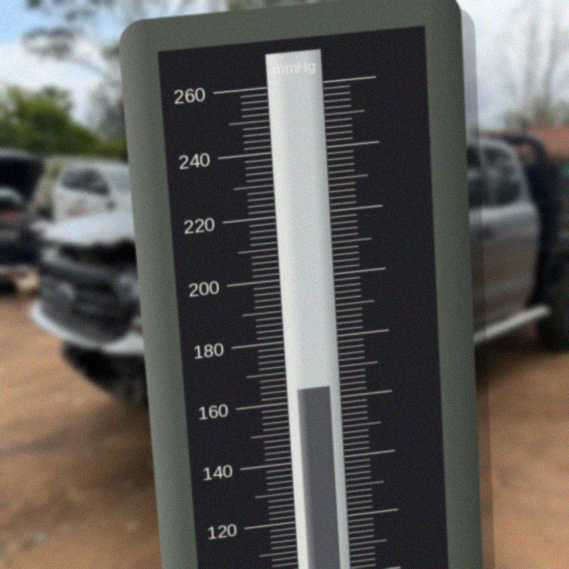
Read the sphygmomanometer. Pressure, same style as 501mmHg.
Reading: 164mmHg
